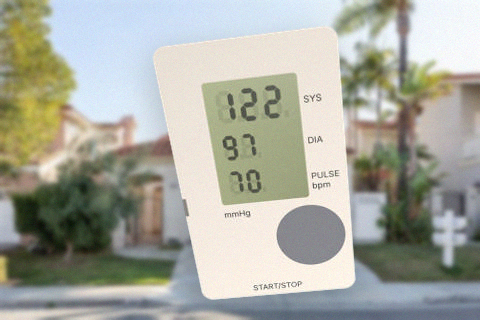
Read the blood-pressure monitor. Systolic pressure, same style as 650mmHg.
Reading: 122mmHg
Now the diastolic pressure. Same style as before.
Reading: 97mmHg
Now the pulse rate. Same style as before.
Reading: 70bpm
